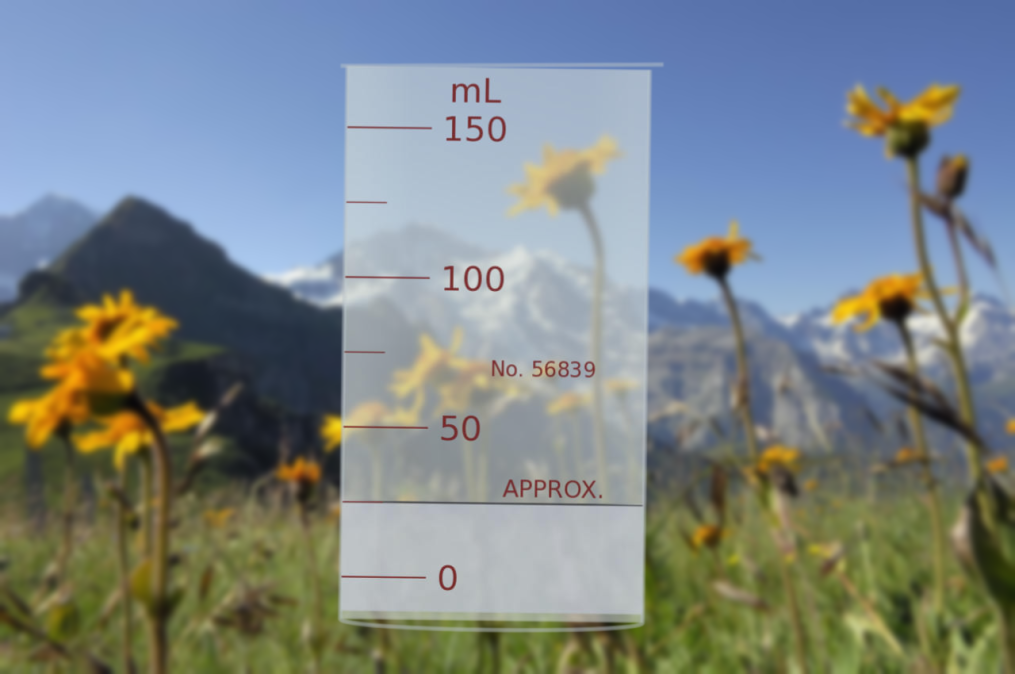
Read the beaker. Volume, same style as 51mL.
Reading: 25mL
